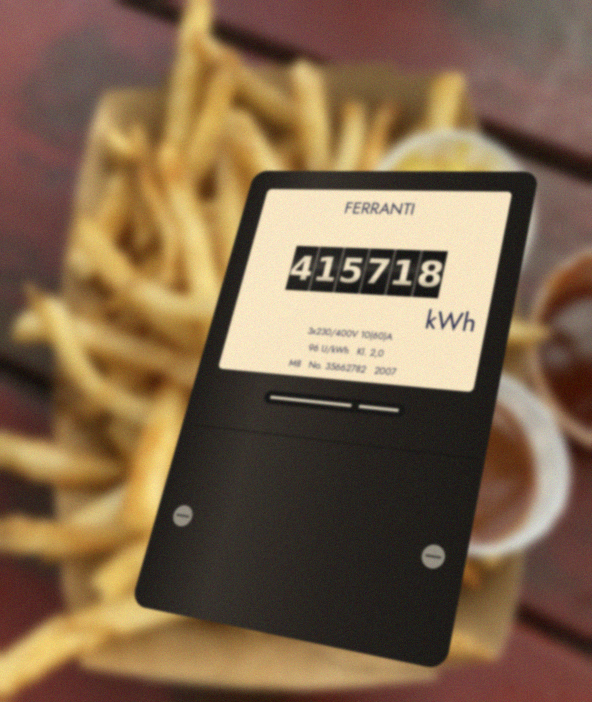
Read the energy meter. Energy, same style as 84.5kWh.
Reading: 415718kWh
